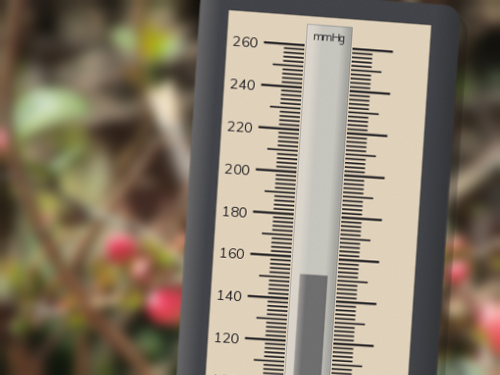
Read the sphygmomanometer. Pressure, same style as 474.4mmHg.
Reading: 152mmHg
